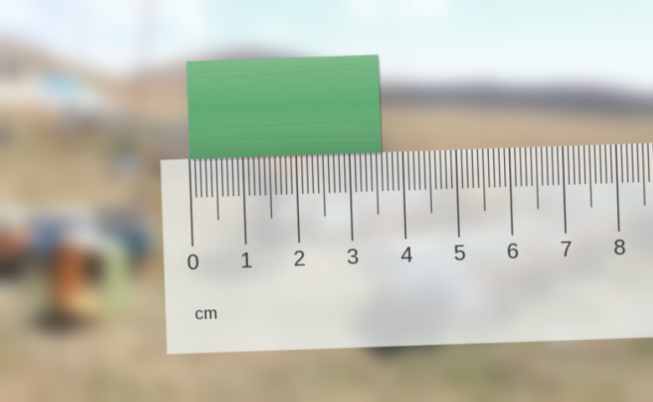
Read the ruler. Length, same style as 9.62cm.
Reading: 3.6cm
